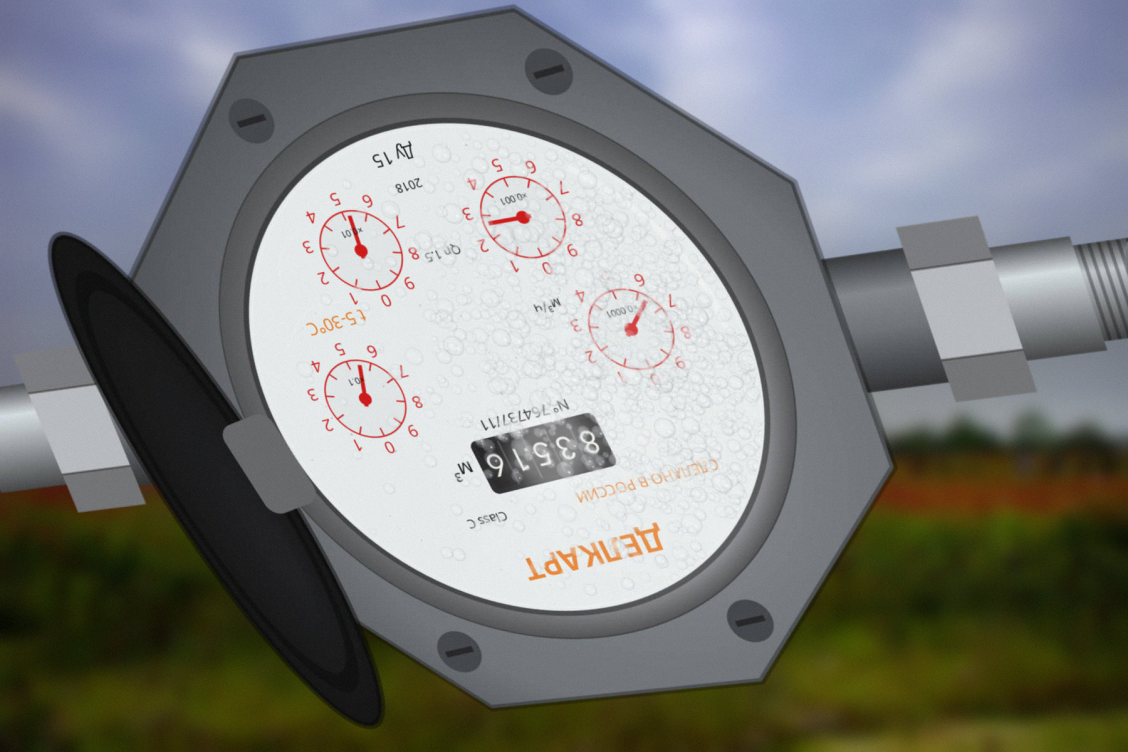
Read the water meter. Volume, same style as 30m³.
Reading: 83516.5526m³
